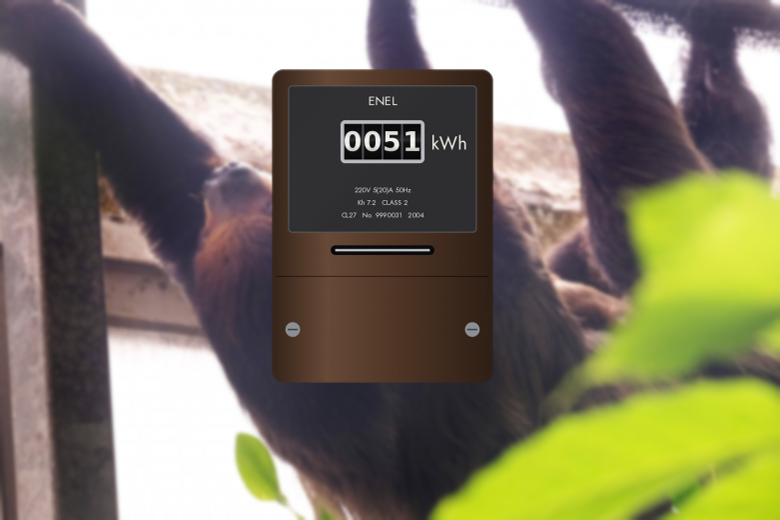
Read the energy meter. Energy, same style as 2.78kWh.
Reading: 51kWh
